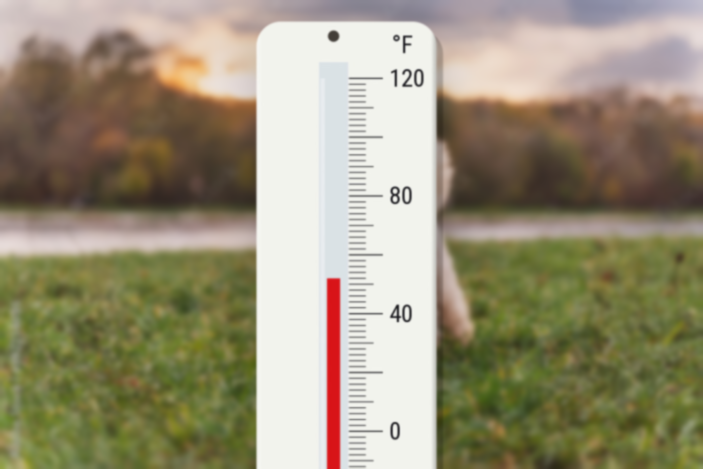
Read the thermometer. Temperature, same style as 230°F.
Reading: 52°F
